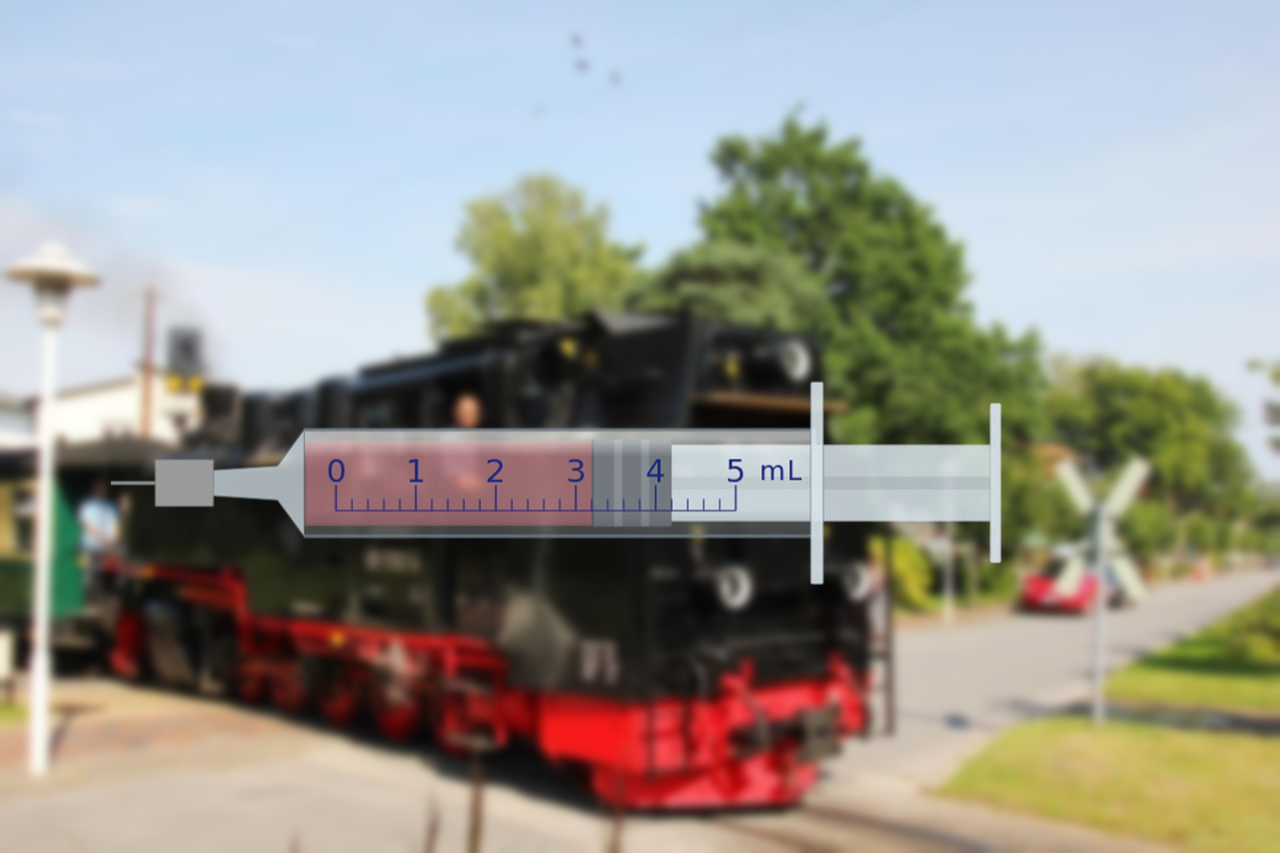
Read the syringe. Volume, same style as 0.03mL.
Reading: 3.2mL
